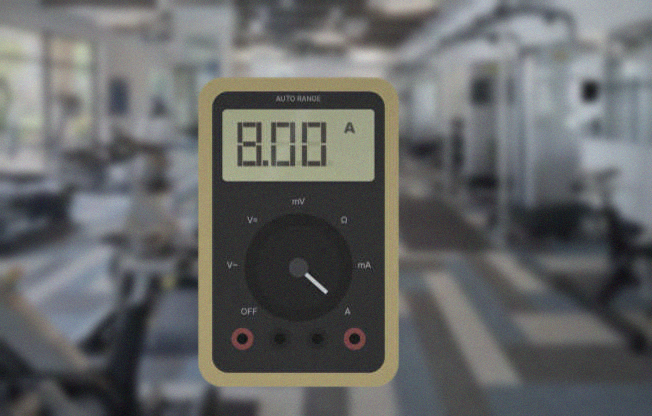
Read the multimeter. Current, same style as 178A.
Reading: 8.00A
